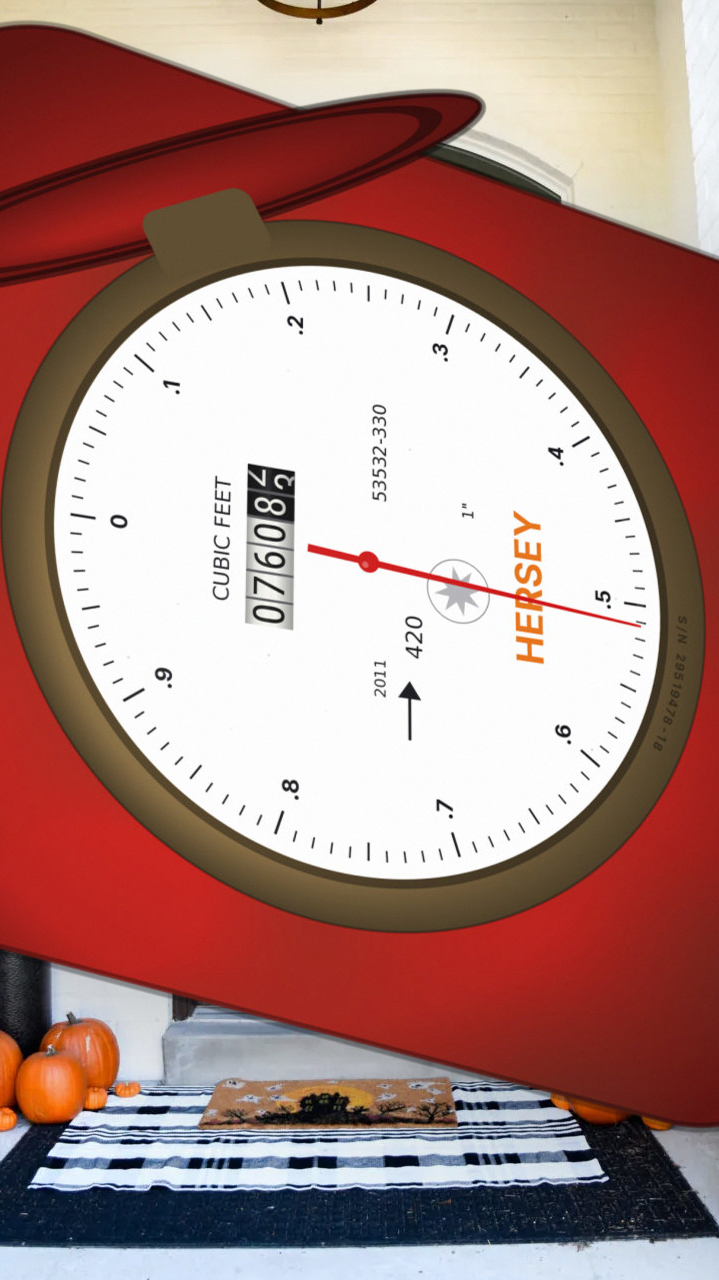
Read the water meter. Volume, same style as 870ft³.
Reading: 76082.51ft³
